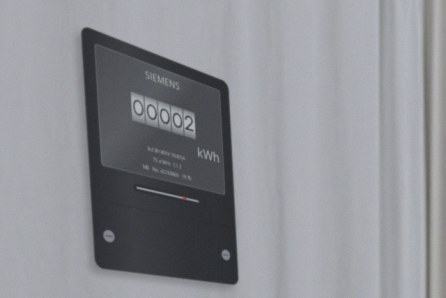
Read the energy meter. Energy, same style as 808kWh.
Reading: 2kWh
